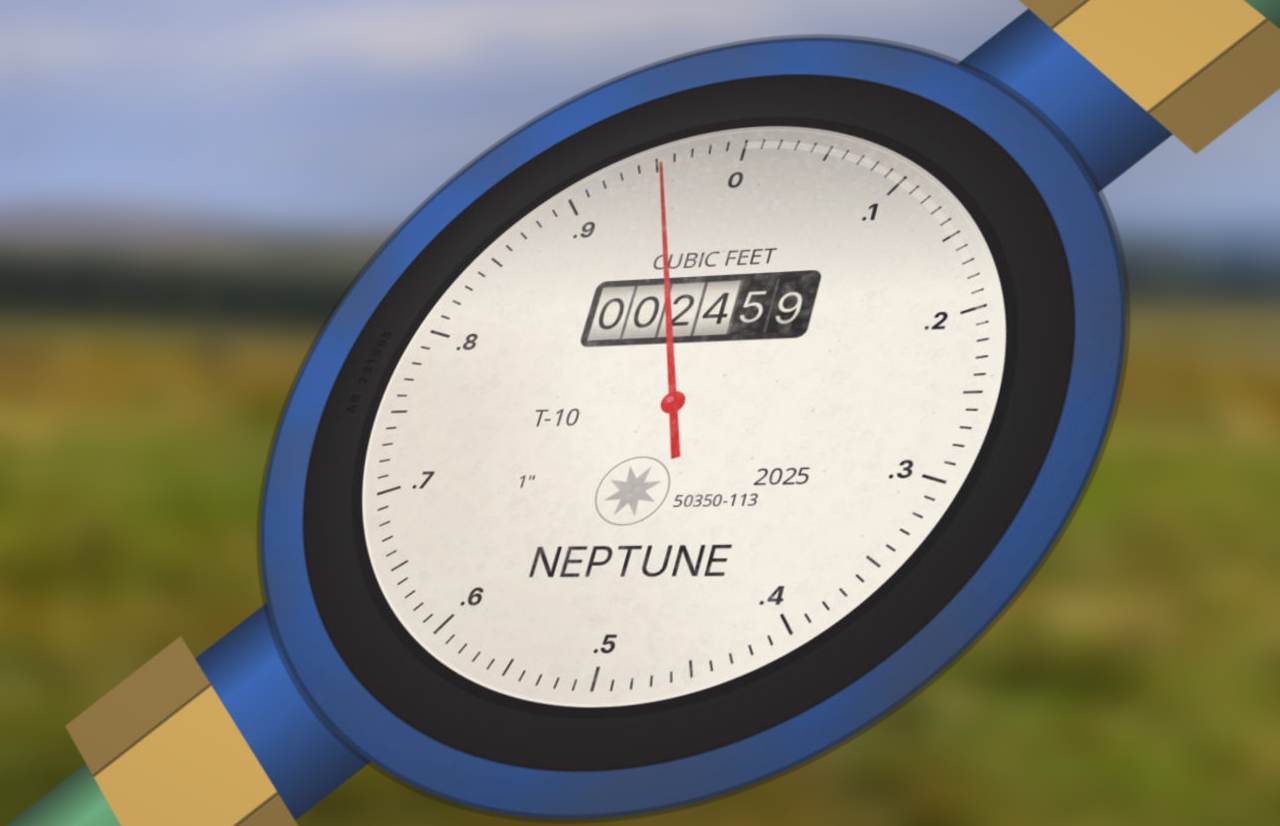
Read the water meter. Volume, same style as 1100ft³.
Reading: 2458.95ft³
